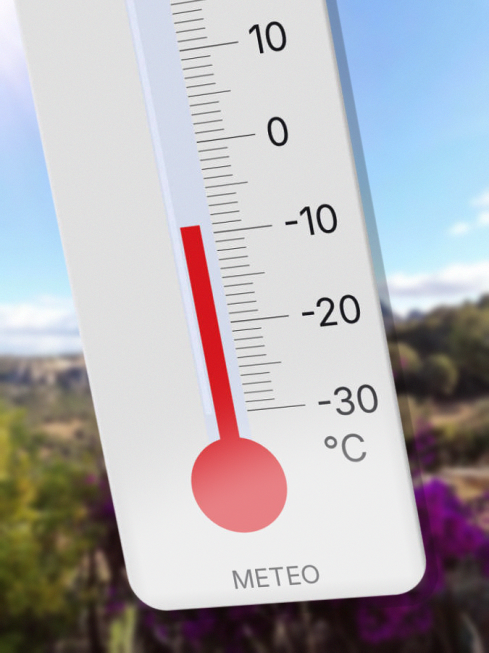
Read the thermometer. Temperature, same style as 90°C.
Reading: -9°C
